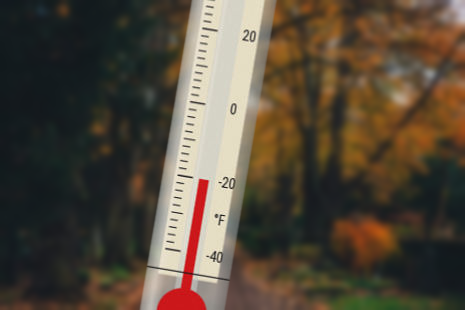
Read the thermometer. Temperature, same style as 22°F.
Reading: -20°F
